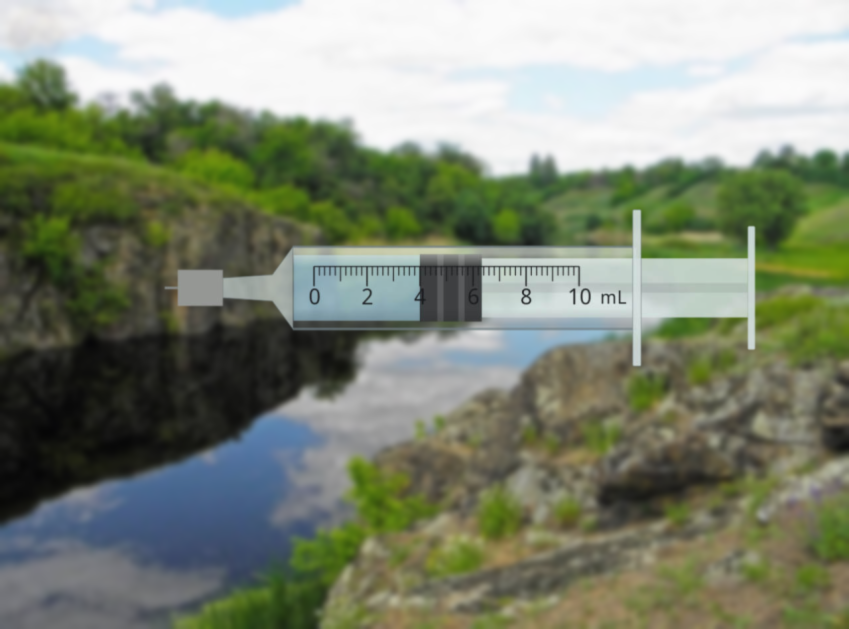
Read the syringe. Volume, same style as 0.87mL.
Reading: 4mL
